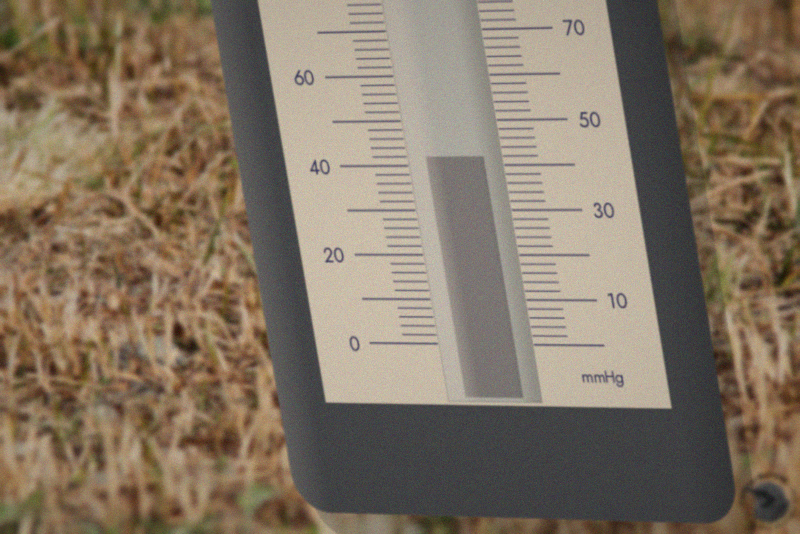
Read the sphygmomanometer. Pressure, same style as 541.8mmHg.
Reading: 42mmHg
